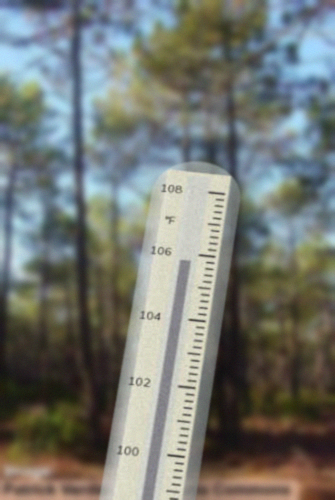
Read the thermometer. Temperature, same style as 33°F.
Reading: 105.8°F
